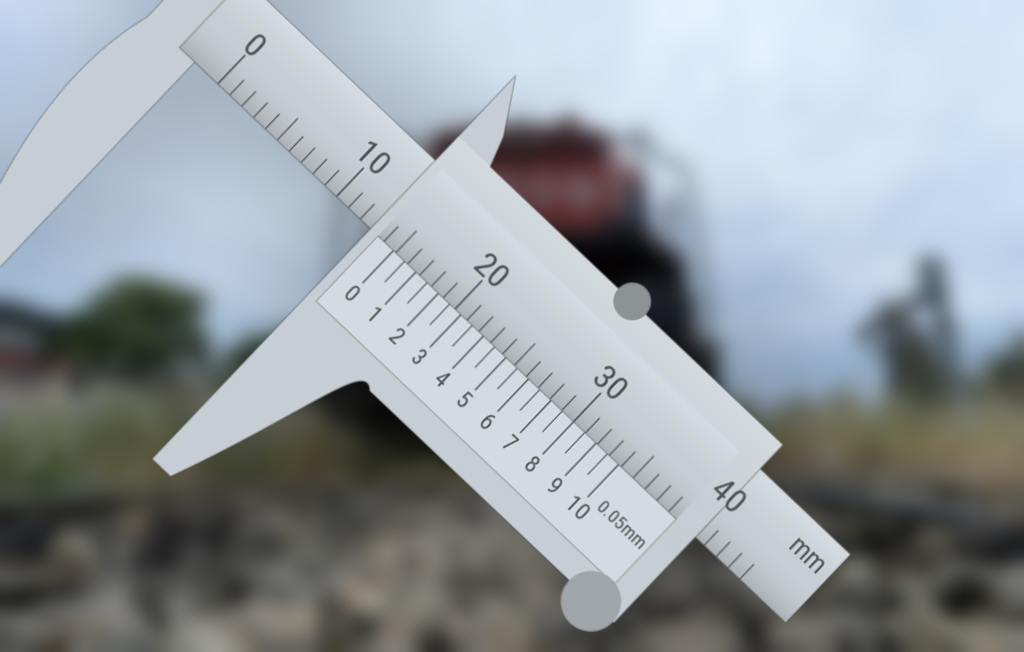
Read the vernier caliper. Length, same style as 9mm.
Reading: 14.8mm
